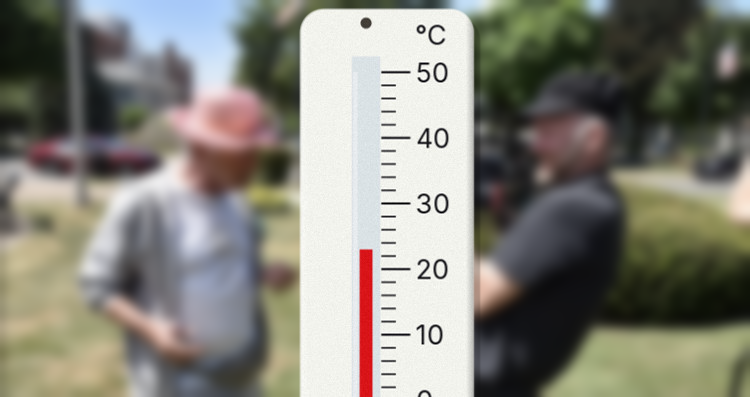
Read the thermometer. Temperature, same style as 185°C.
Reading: 23°C
